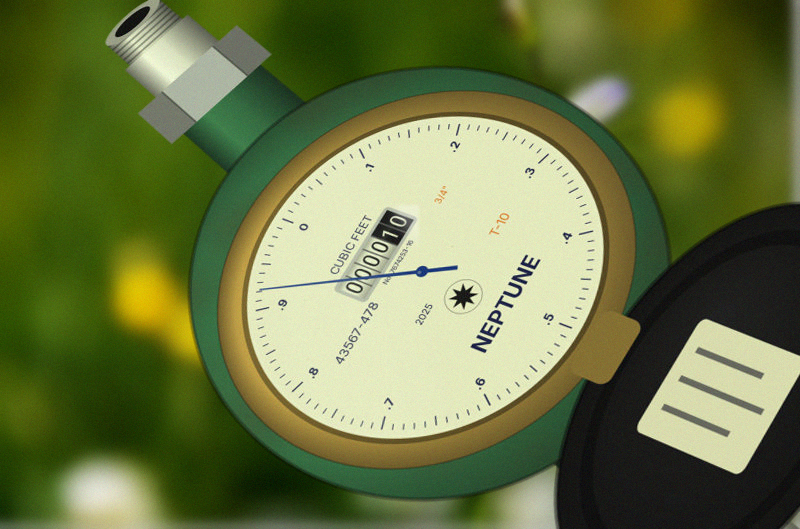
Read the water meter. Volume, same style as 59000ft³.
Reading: 9.92ft³
